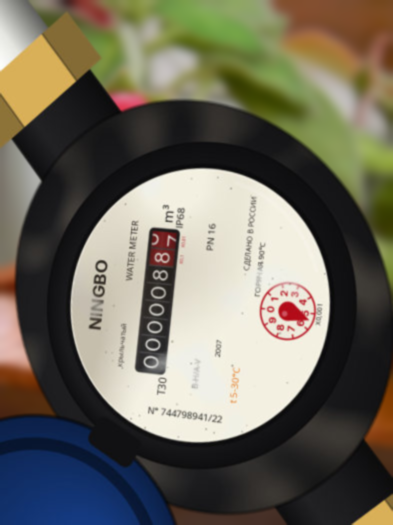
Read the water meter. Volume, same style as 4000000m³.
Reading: 8.865m³
